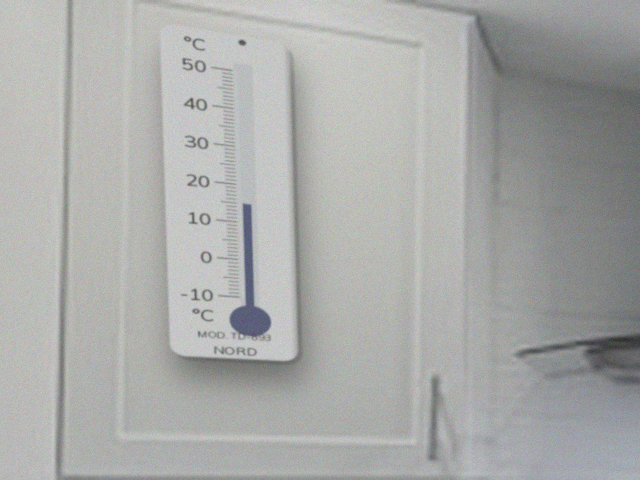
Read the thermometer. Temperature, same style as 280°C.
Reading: 15°C
